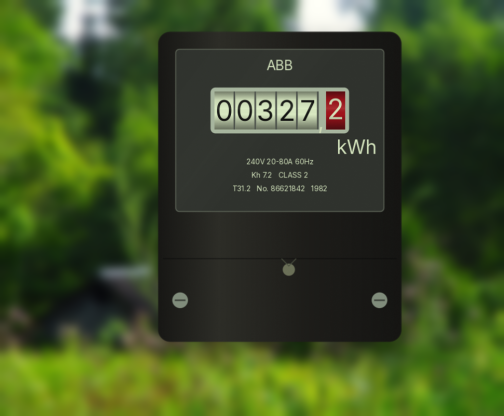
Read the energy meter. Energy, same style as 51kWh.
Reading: 327.2kWh
